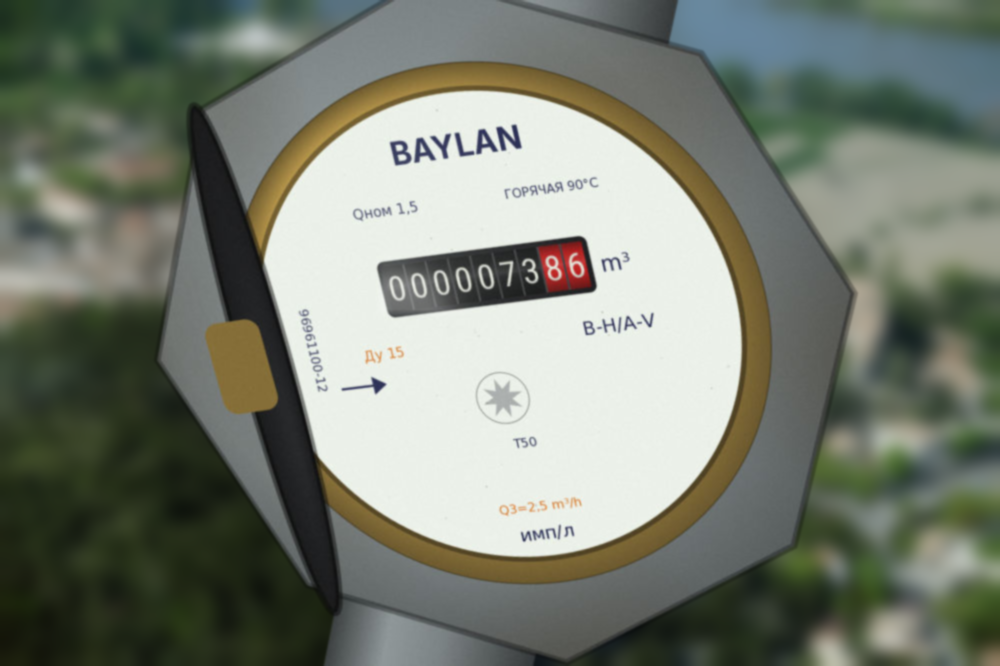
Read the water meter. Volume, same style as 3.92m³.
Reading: 73.86m³
